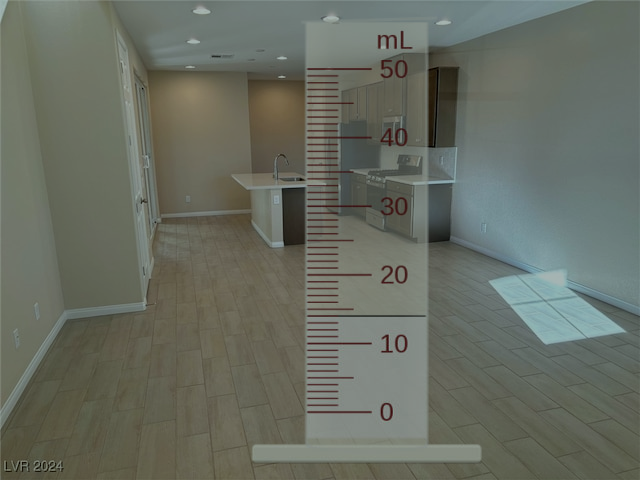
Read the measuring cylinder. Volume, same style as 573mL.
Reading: 14mL
